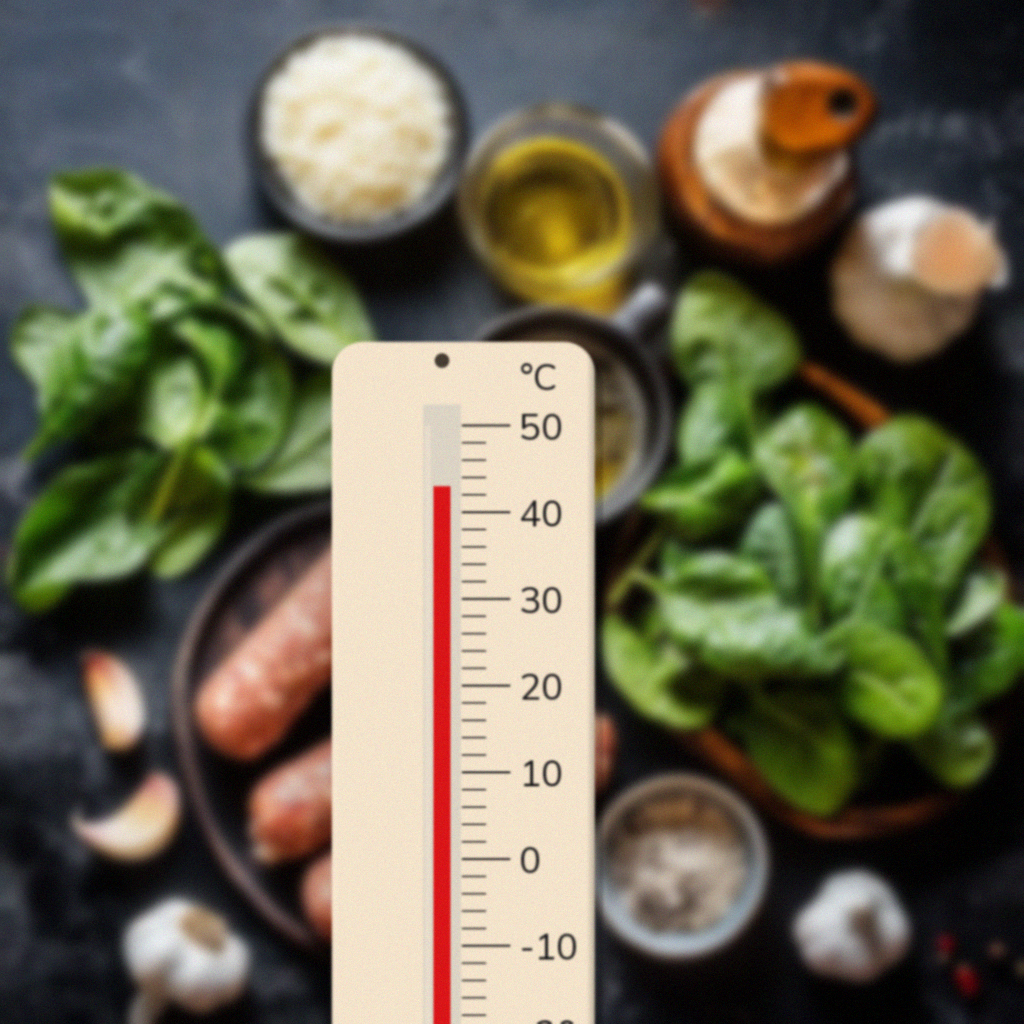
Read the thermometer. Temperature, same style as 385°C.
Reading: 43°C
